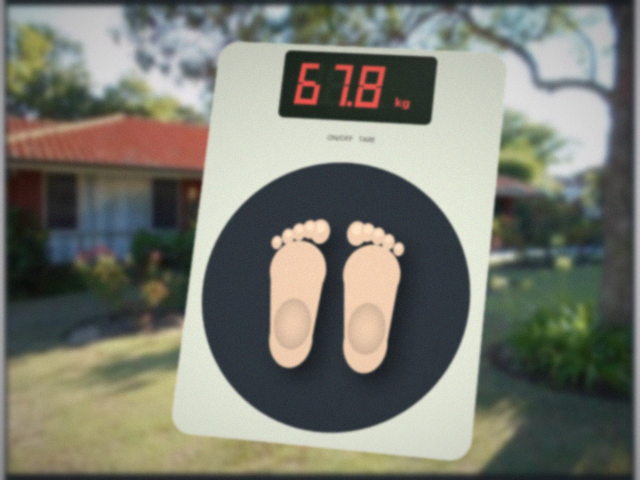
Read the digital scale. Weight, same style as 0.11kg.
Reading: 67.8kg
